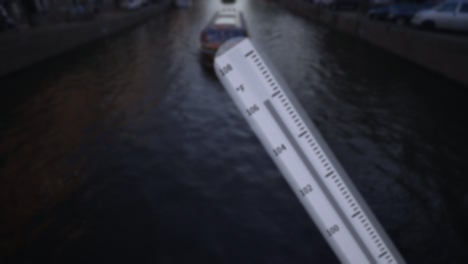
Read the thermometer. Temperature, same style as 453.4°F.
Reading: 106°F
